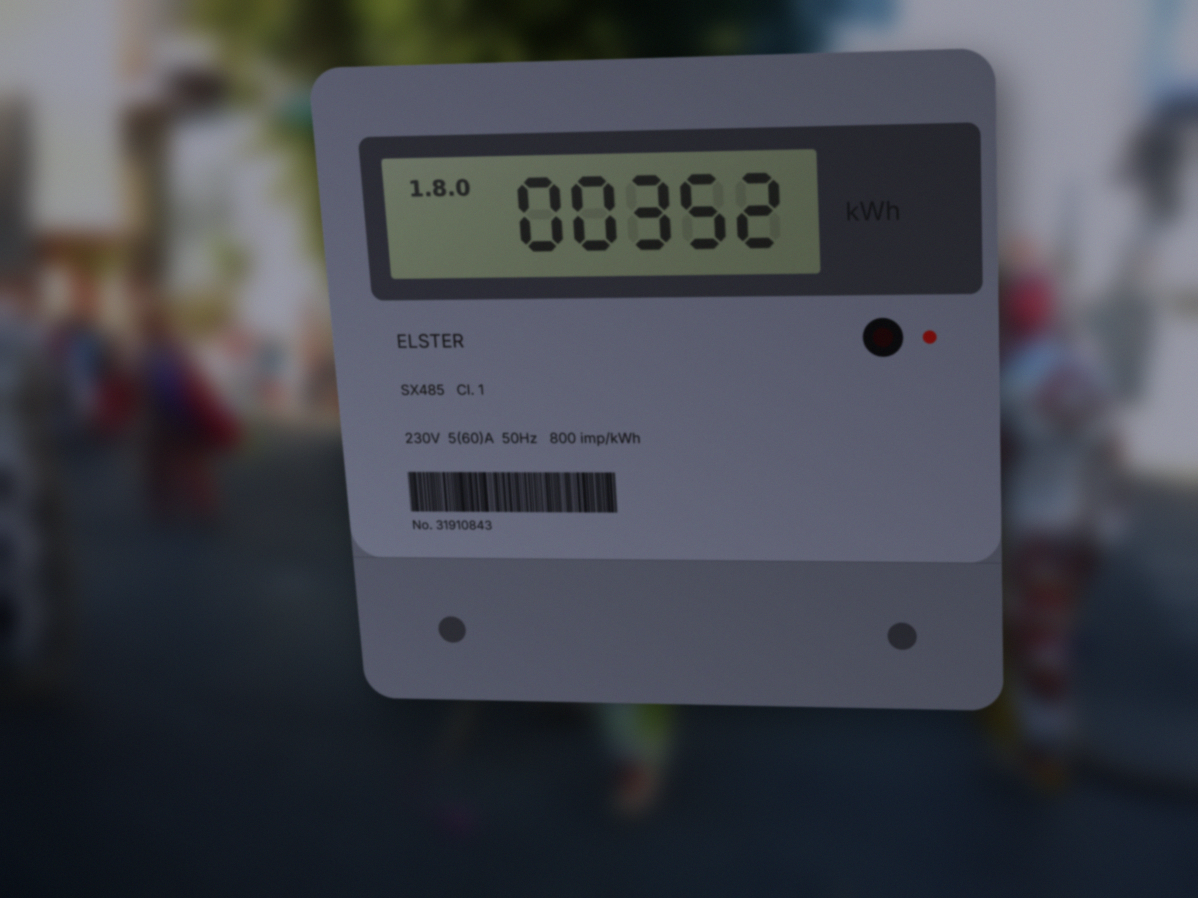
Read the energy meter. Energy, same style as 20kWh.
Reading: 352kWh
